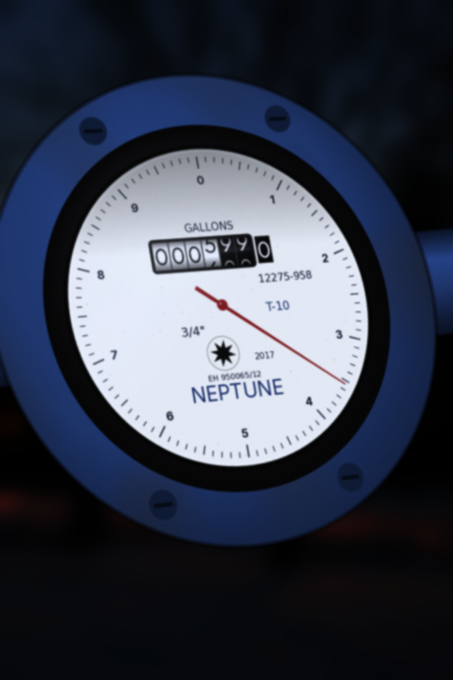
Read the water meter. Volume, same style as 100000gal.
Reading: 5993.5gal
